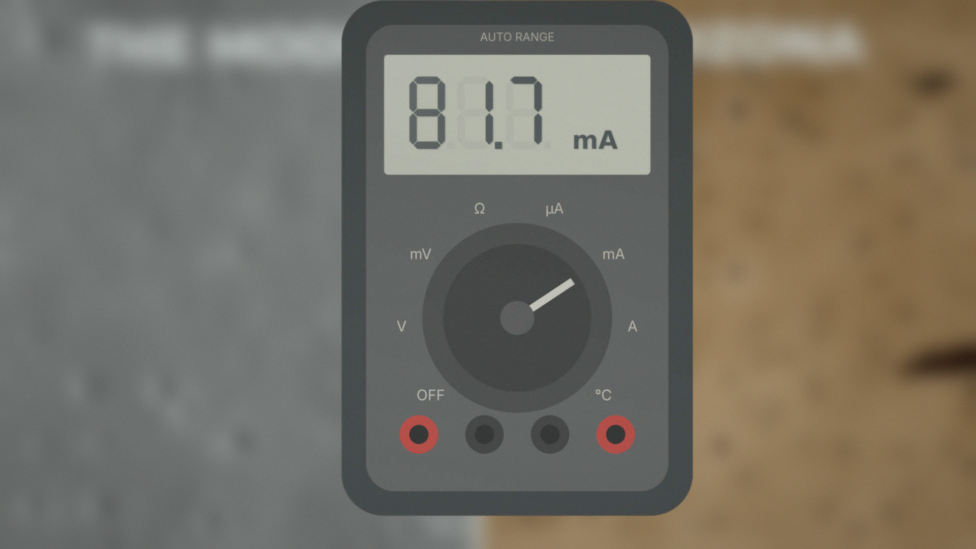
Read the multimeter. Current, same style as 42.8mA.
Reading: 81.7mA
